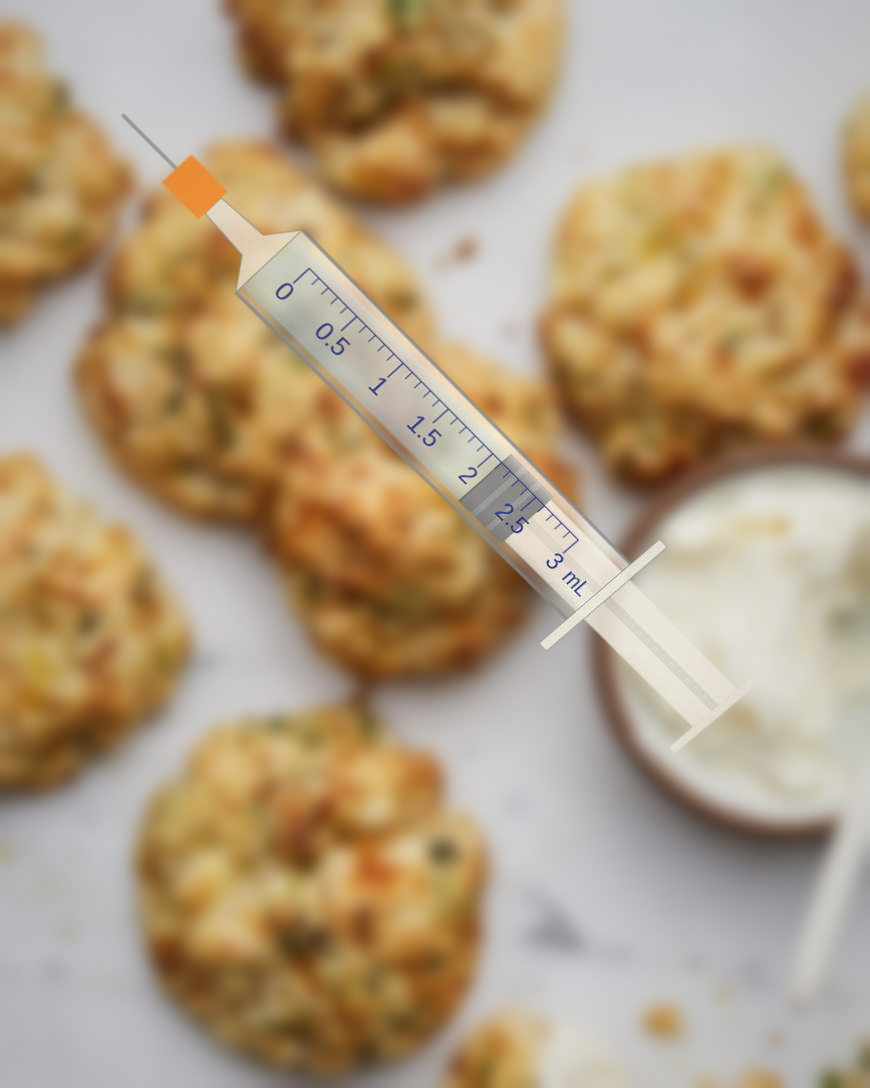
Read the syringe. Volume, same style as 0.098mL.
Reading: 2.1mL
